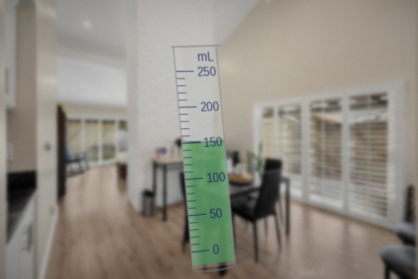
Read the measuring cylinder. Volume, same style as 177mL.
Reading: 150mL
